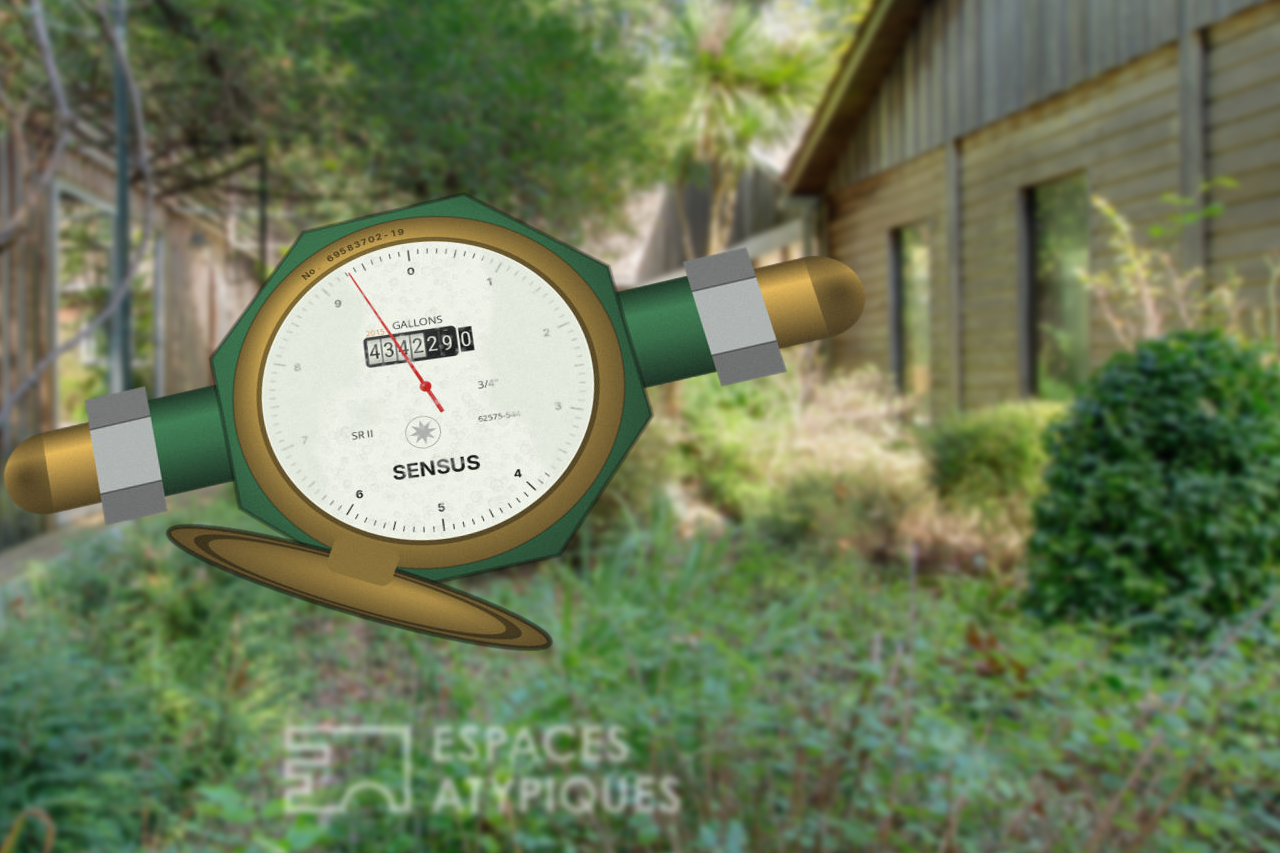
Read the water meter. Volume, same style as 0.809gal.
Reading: 4342289.3gal
